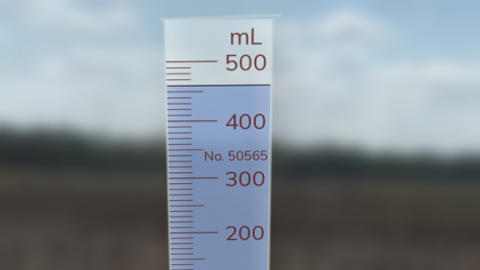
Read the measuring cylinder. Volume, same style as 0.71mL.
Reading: 460mL
